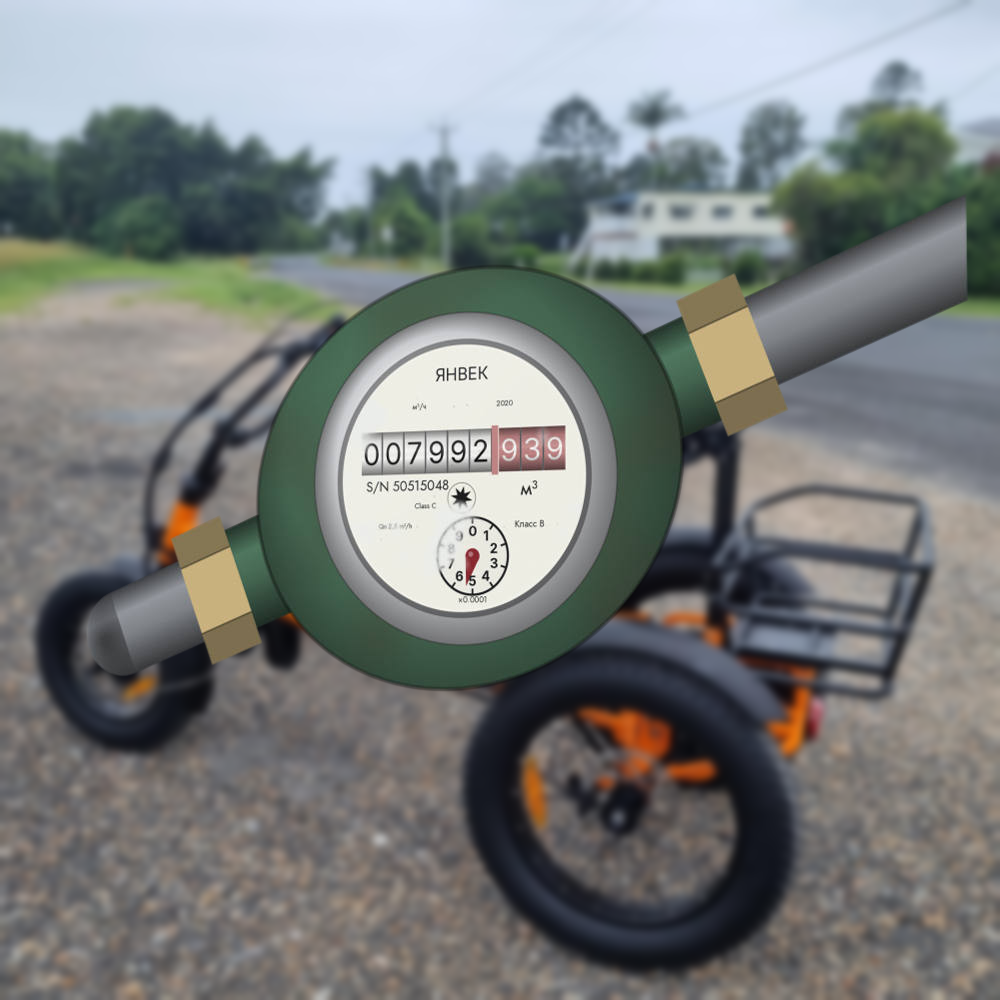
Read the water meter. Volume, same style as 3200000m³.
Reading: 7992.9395m³
